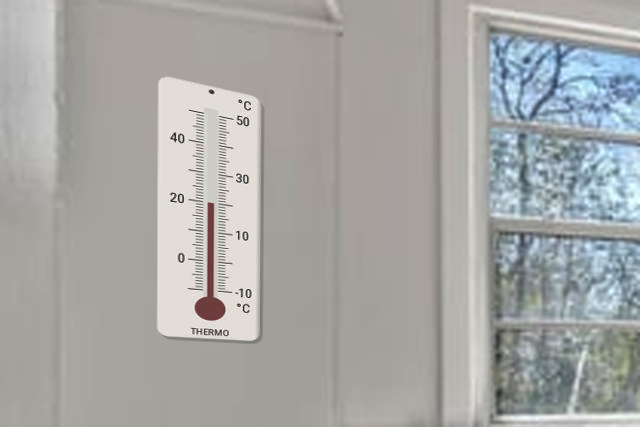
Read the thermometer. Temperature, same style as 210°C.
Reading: 20°C
